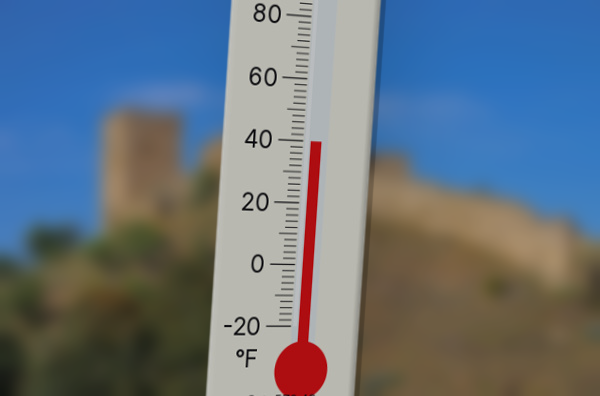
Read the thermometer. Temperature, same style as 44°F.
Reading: 40°F
